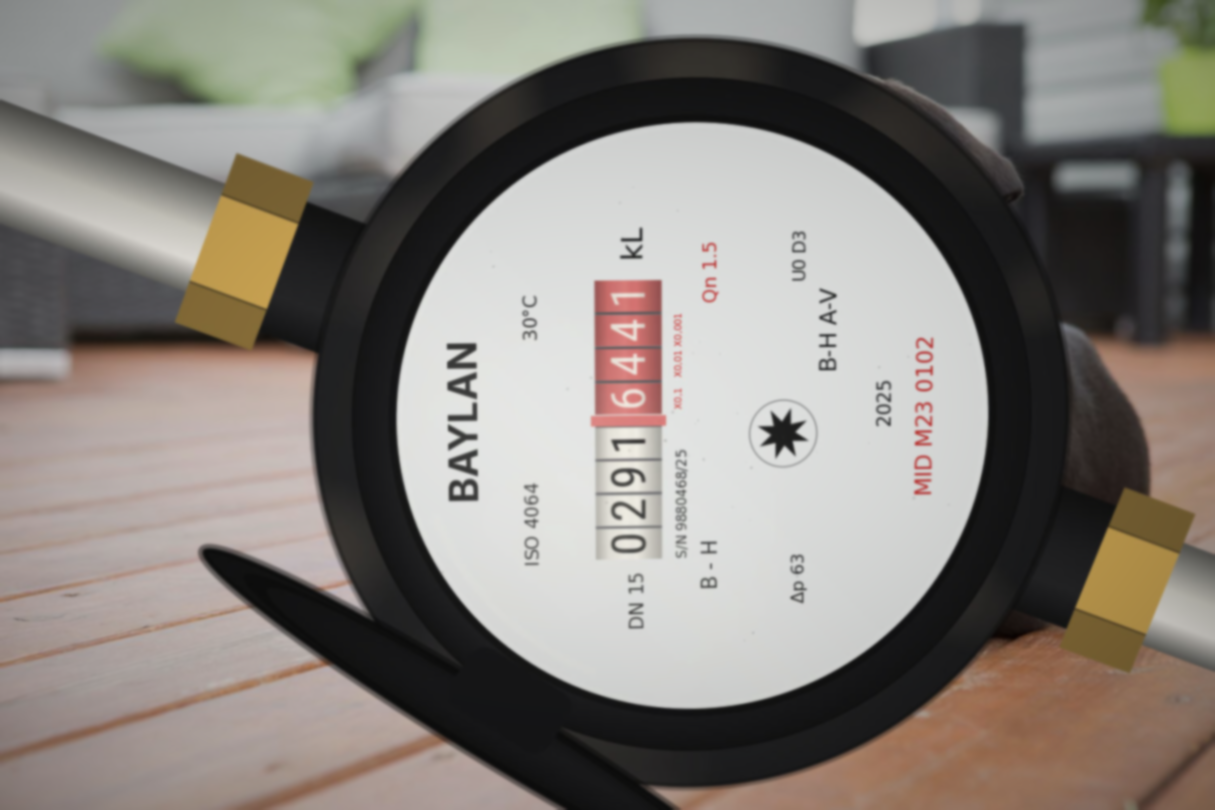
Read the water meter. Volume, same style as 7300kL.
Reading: 291.6441kL
